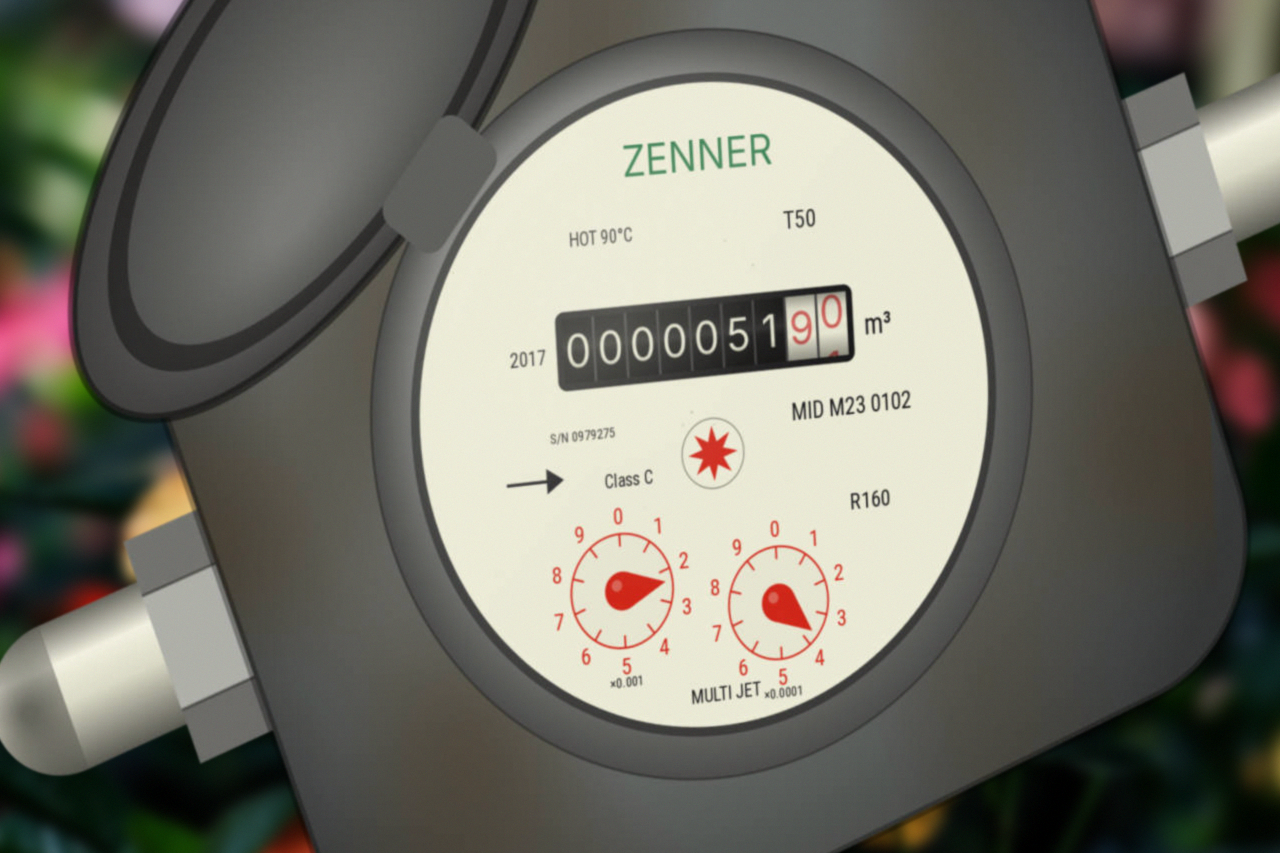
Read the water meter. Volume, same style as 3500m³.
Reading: 51.9023m³
